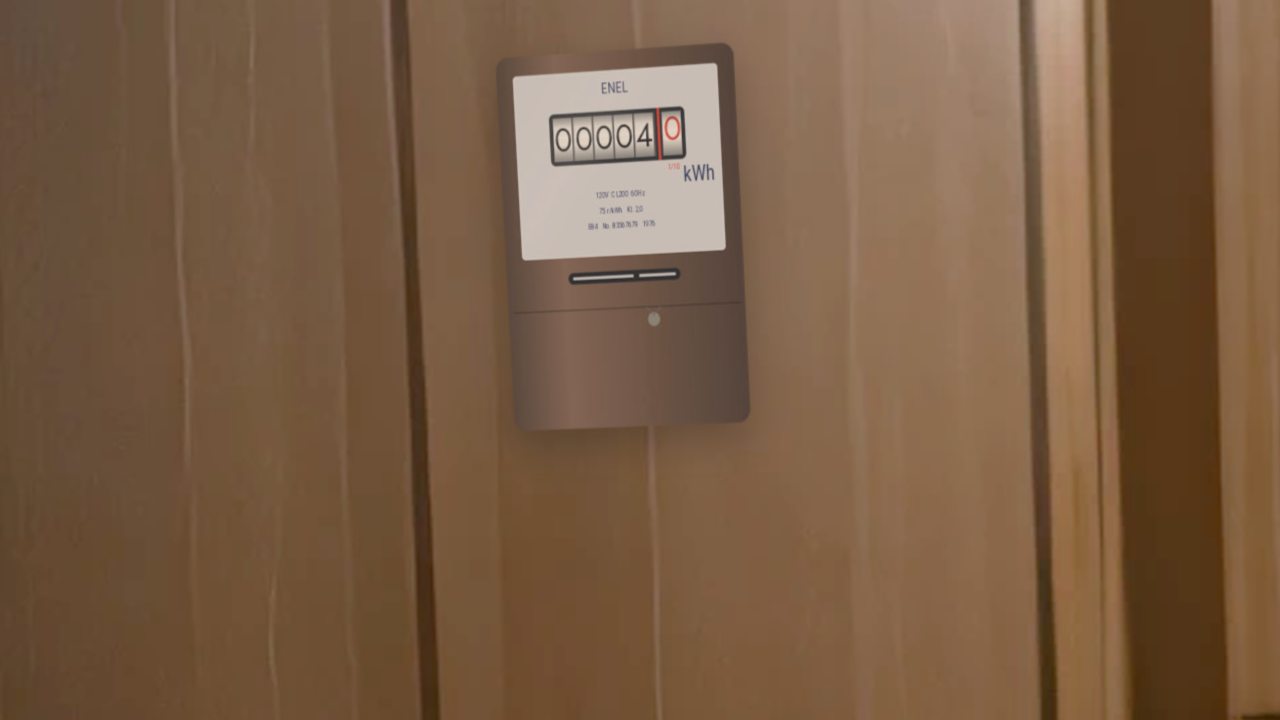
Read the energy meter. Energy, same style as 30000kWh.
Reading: 4.0kWh
